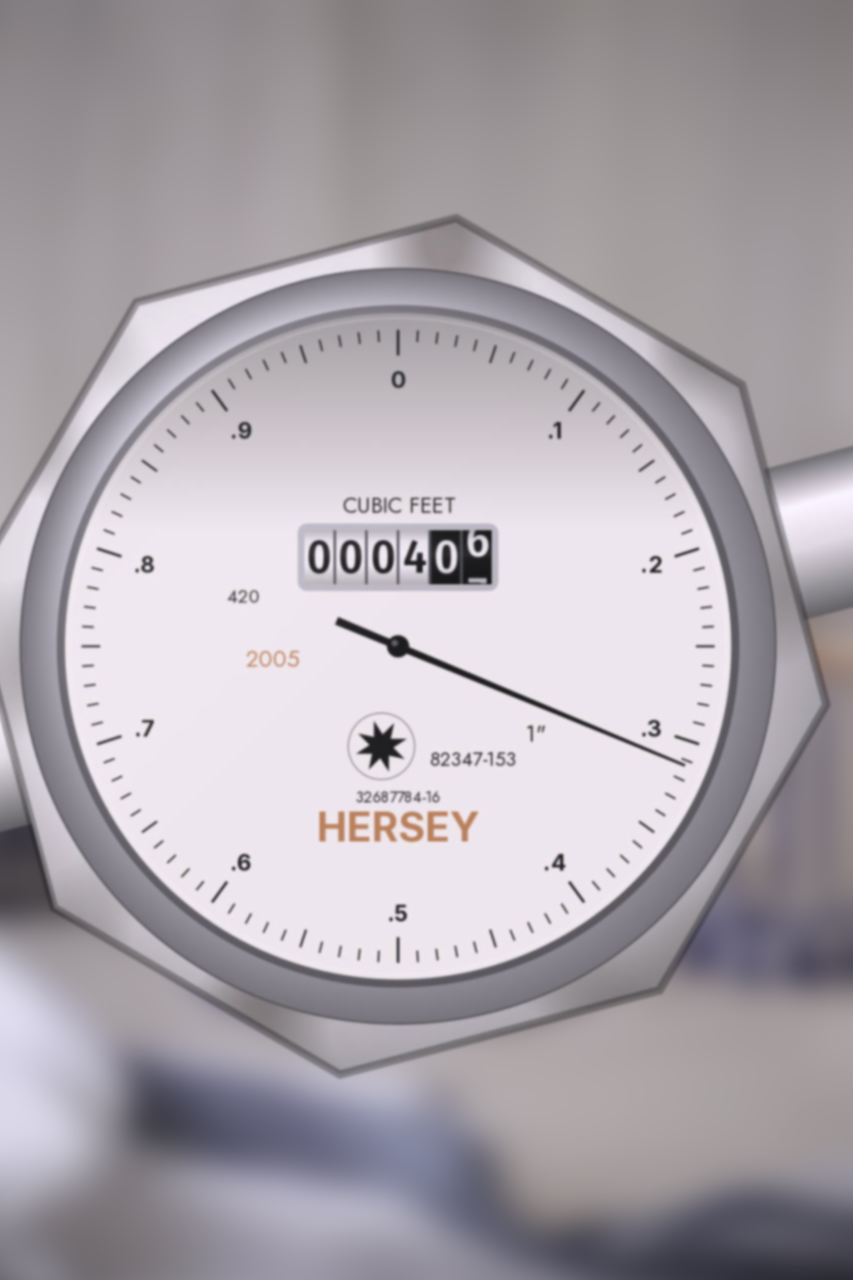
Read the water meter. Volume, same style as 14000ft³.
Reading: 406.31ft³
